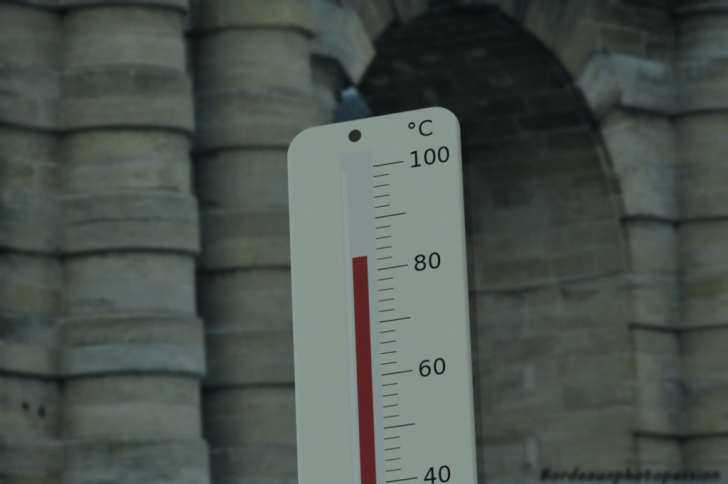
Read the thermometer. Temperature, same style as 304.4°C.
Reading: 83°C
